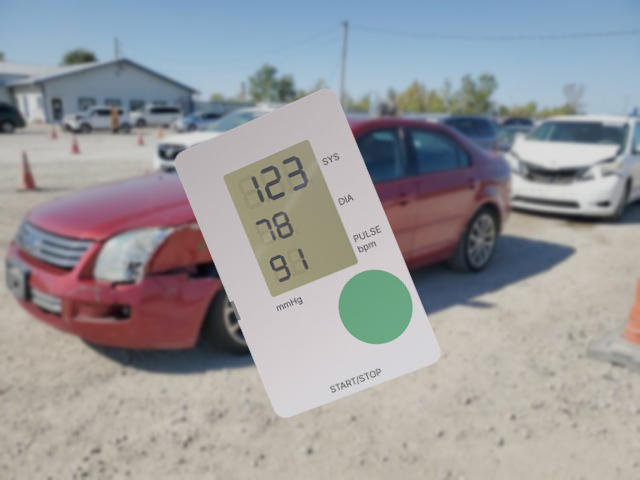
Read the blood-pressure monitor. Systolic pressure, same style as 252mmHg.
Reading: 123mmHg
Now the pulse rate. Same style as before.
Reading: 91bpm
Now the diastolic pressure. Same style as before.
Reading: 78mmHg
